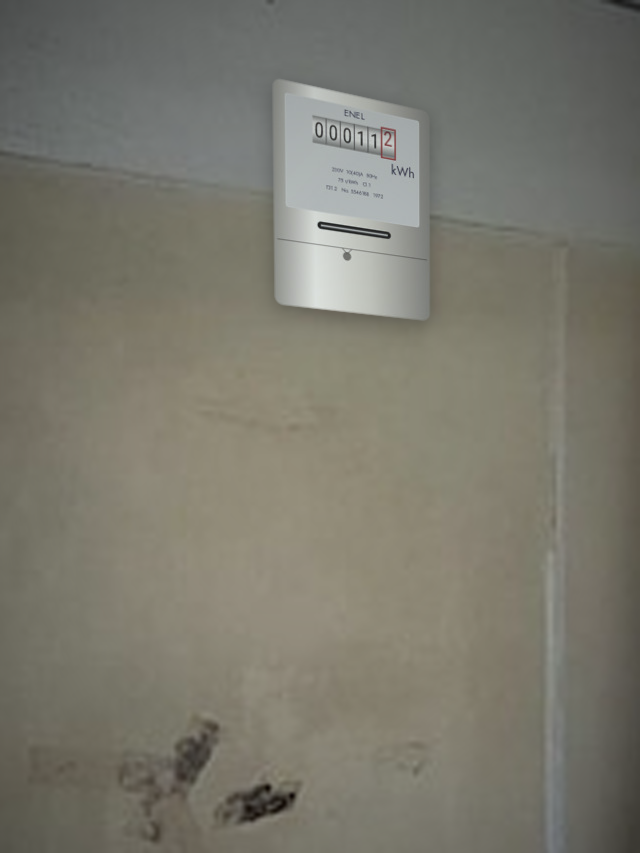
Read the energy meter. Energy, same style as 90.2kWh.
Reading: 11.2kWh
